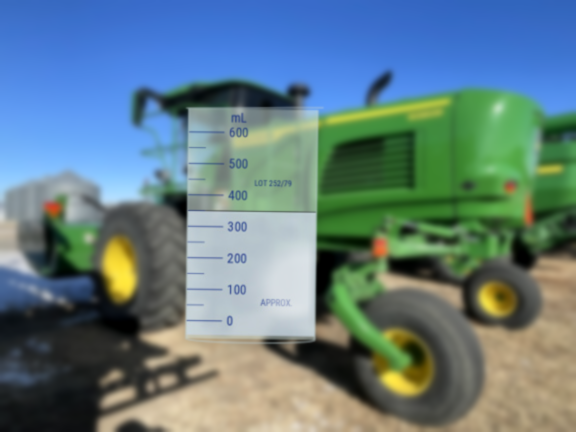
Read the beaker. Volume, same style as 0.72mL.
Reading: 350mL
